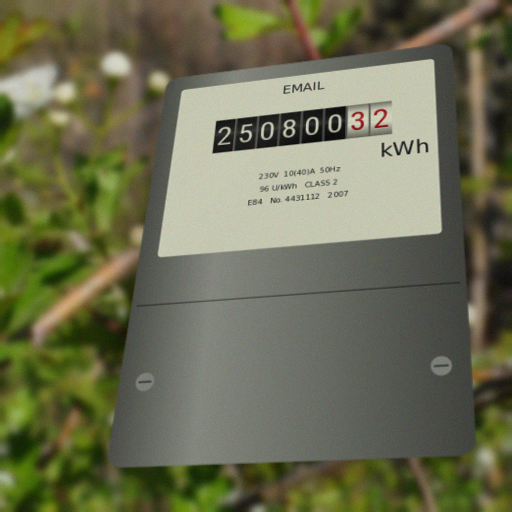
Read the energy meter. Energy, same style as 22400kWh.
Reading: 250800.32kWh
